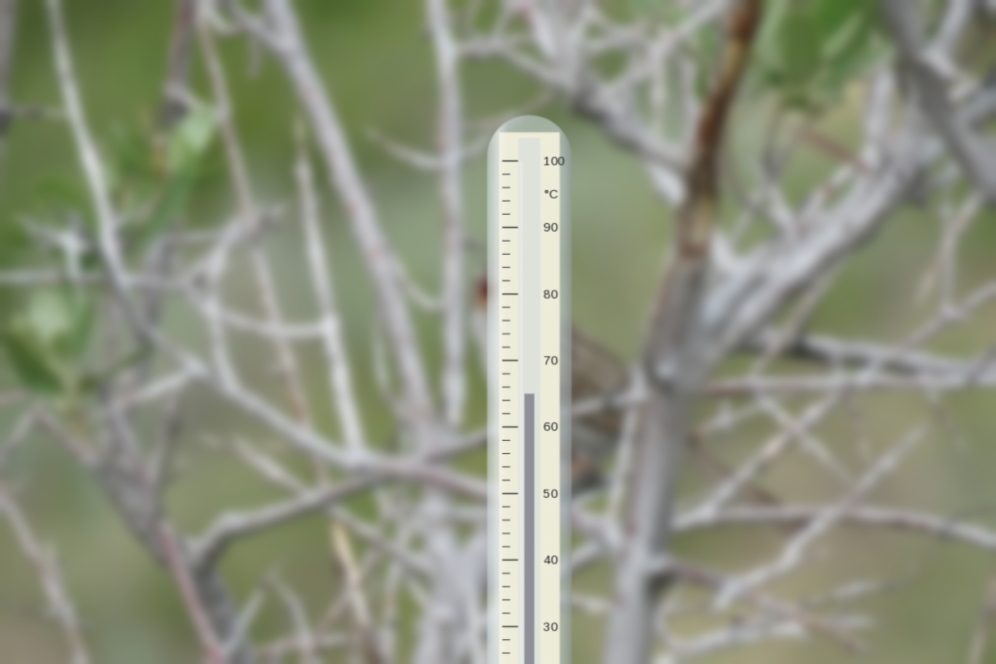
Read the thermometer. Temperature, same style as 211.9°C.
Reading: 65°C
